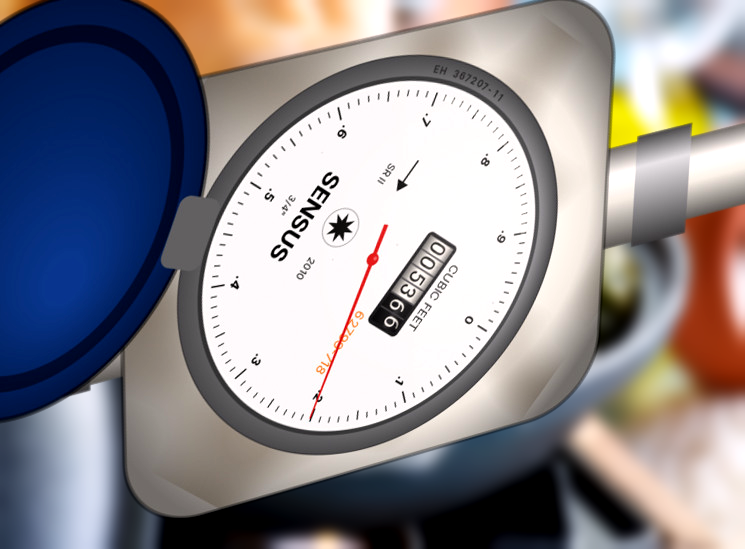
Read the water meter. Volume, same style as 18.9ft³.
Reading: 5366.20ft³
